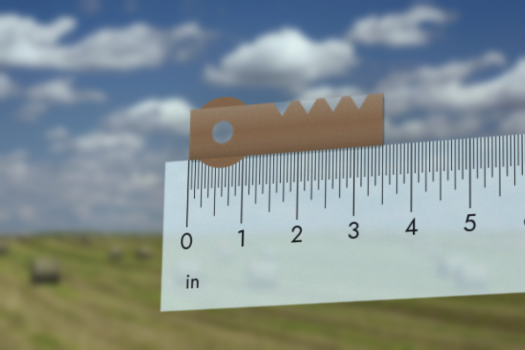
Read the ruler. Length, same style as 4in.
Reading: 3.5in
